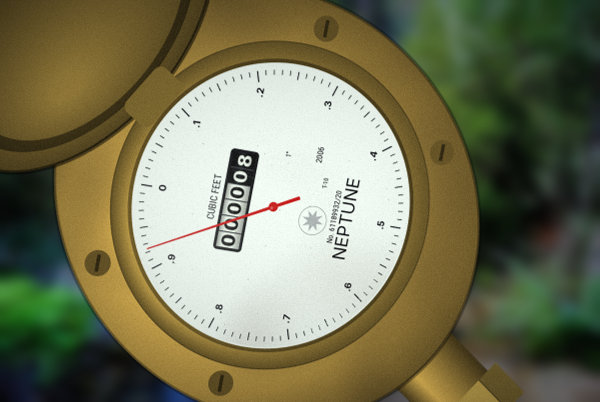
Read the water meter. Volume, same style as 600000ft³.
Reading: 7.92ft³
